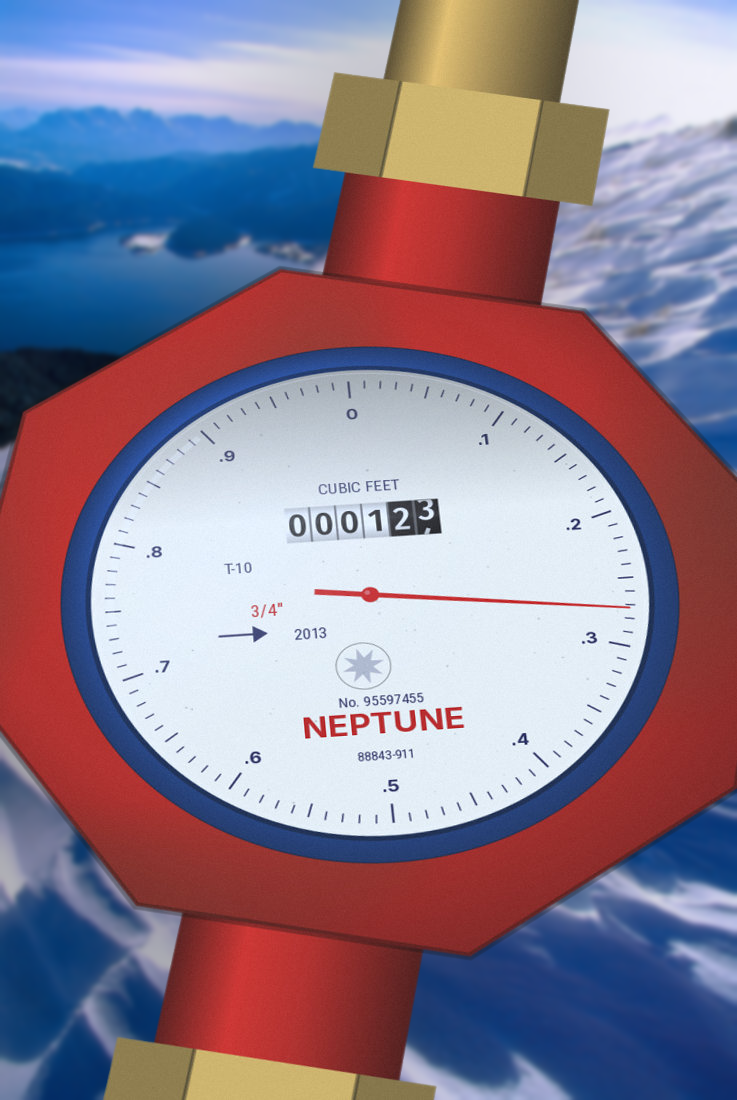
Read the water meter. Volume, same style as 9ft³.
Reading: 123.27ft³
